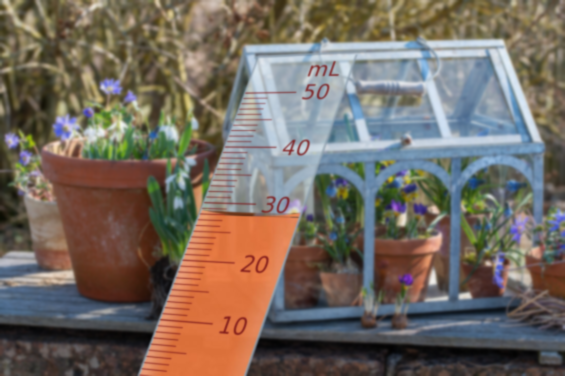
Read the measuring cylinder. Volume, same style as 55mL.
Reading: 28mL
